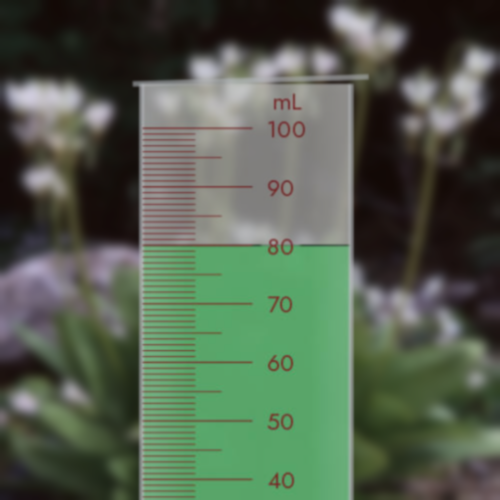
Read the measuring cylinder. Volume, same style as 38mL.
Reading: 80mL
